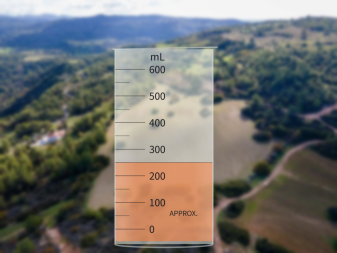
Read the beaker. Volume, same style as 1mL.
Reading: 250mL
